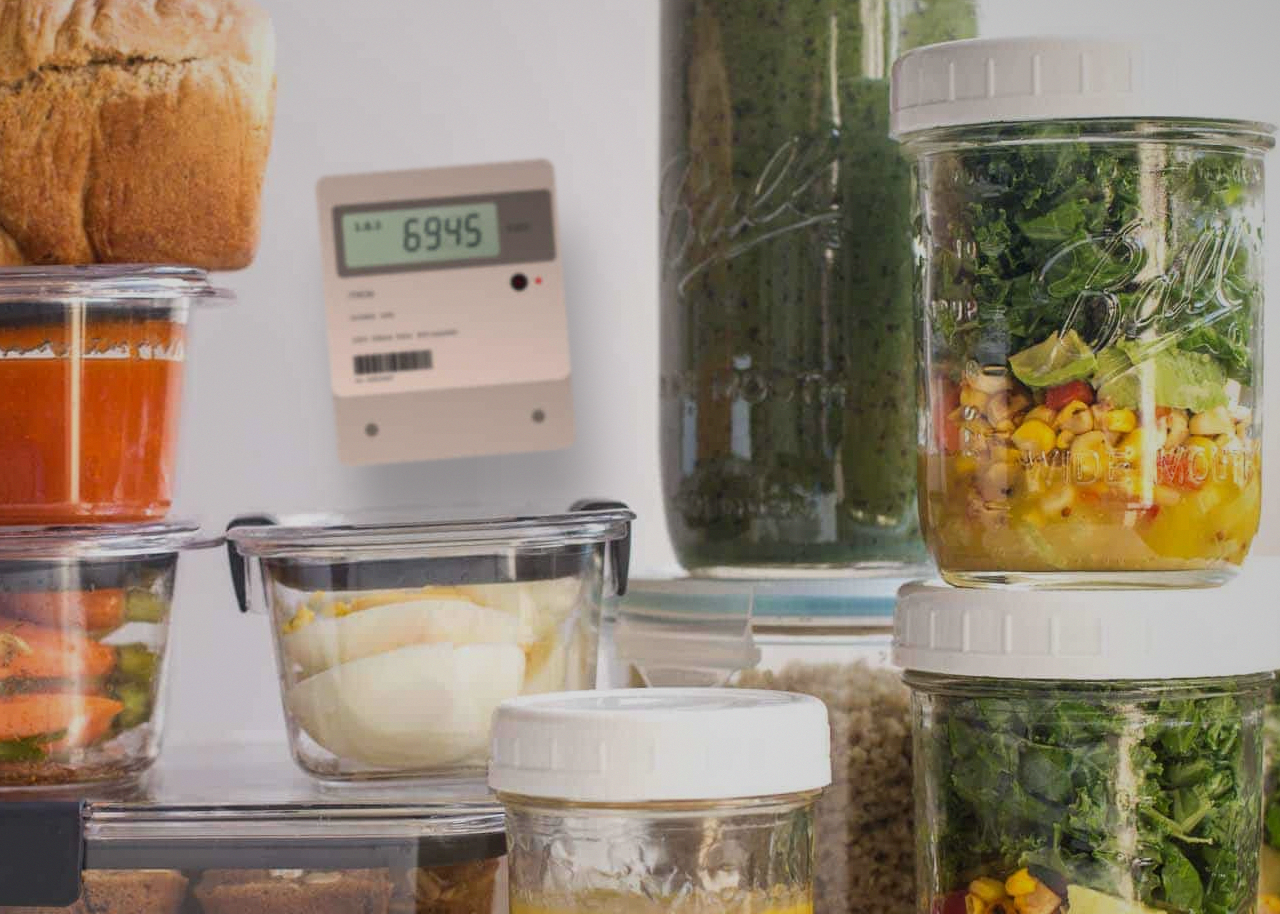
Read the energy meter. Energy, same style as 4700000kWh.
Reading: 6945kWh
